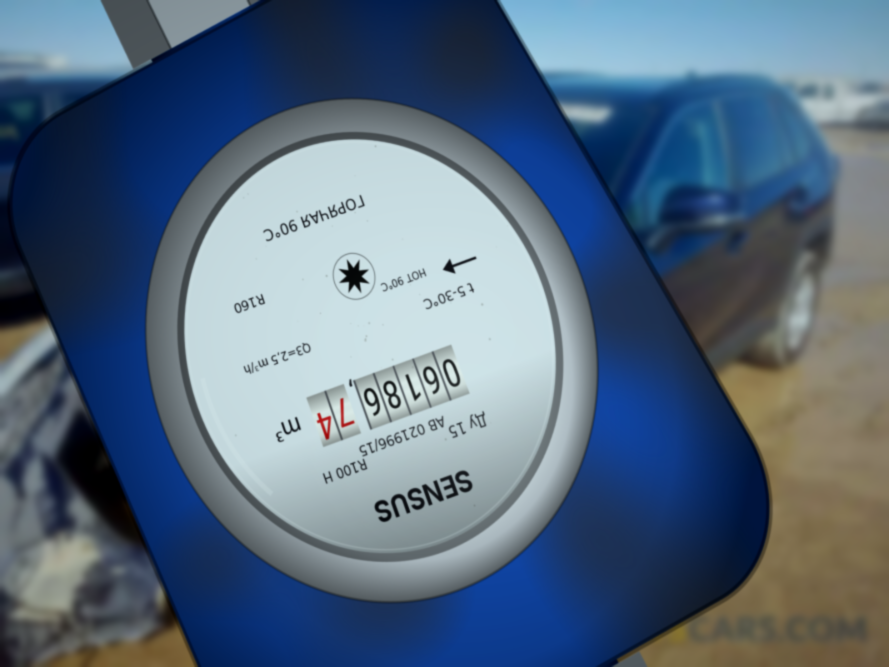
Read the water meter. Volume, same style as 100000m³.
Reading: 6186.74m³
